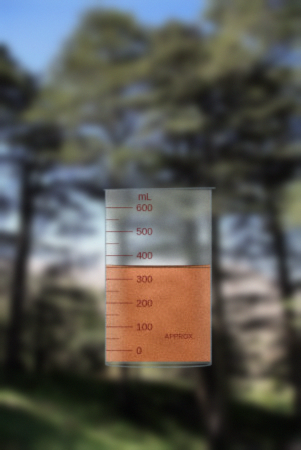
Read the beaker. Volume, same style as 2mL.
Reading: 350mL
